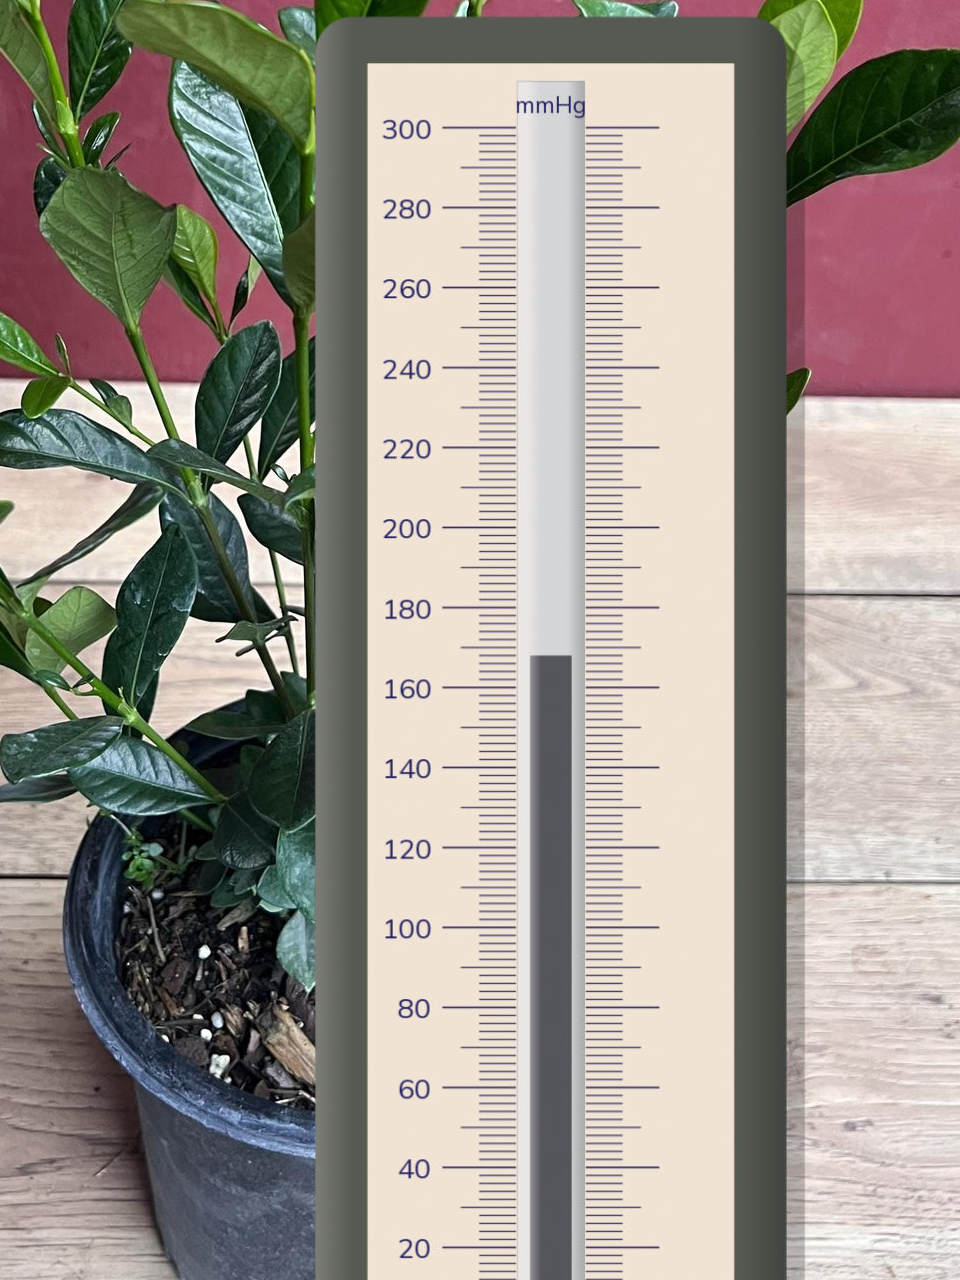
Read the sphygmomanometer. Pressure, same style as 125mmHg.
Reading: 168mmHg
